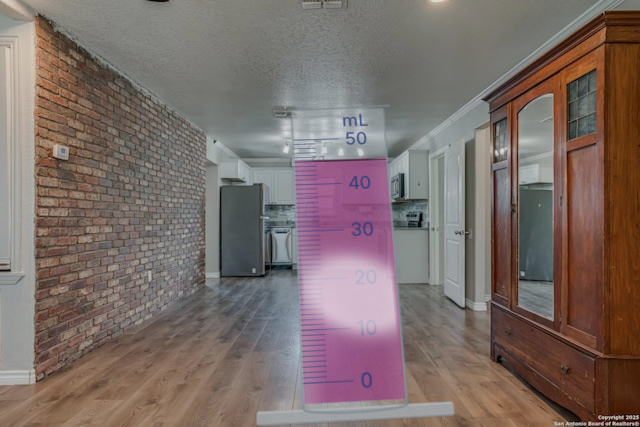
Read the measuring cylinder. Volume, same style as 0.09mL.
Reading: 45mL
